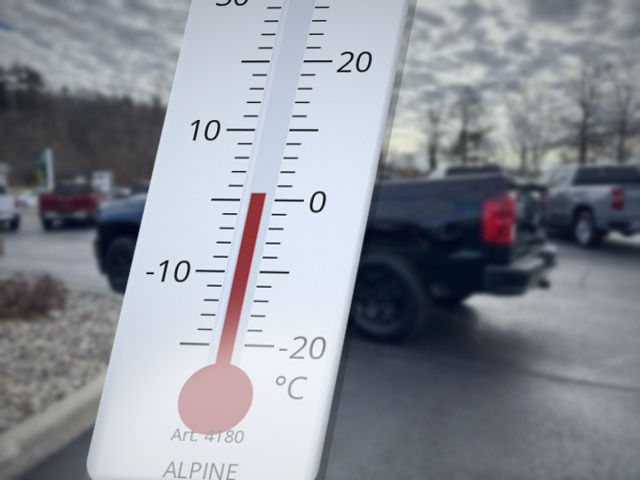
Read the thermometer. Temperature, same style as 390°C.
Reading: 1°C
